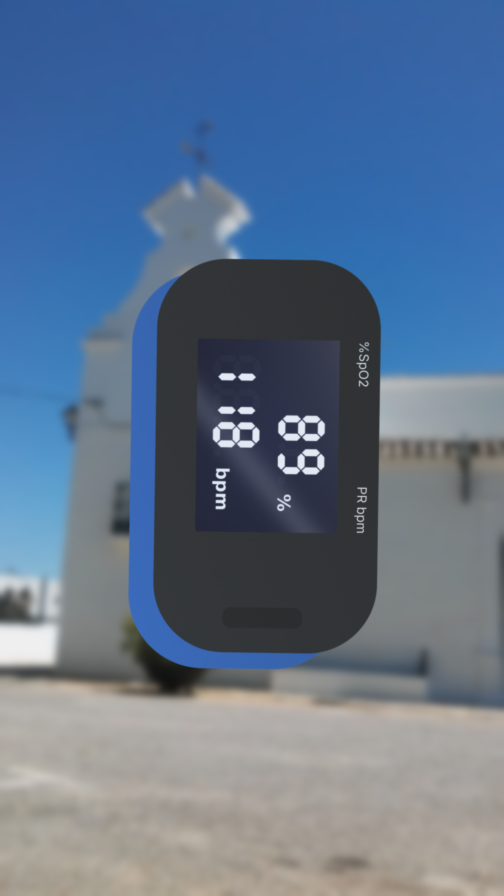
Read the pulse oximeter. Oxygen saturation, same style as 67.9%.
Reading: 89%
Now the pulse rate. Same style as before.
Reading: 118bpm
